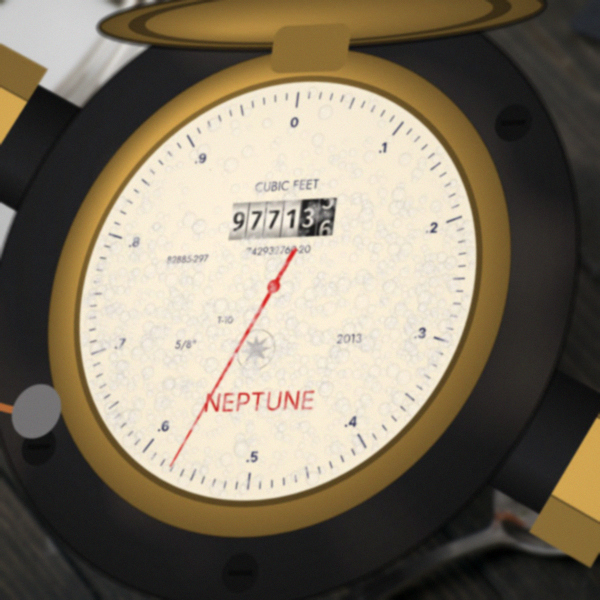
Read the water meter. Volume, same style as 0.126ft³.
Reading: 977135.57ft³
